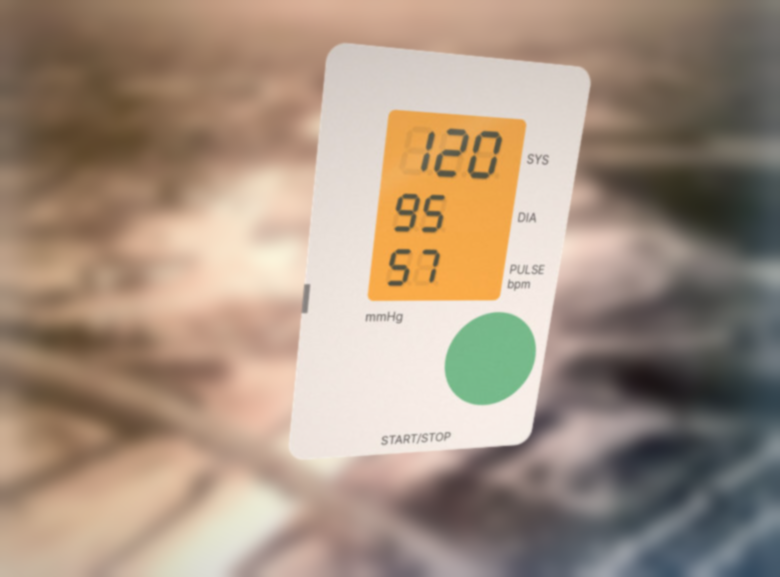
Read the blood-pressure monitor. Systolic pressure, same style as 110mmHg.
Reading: 120mmHg
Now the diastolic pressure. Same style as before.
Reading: 95mmHg
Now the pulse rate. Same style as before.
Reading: 57bpm
